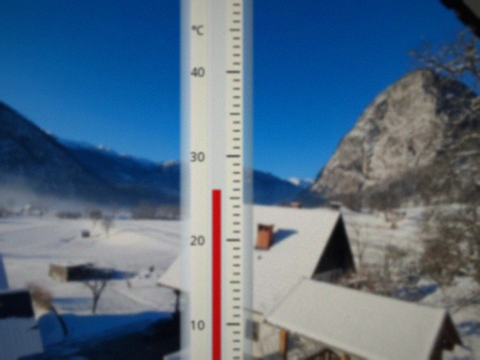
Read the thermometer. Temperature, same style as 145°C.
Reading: 26°C
